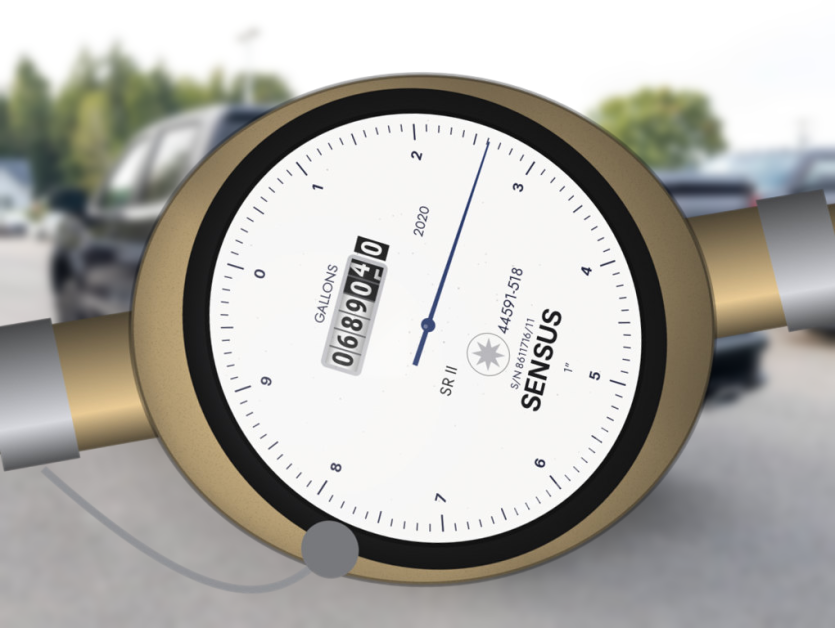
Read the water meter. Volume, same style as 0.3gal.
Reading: 689042.6gal
